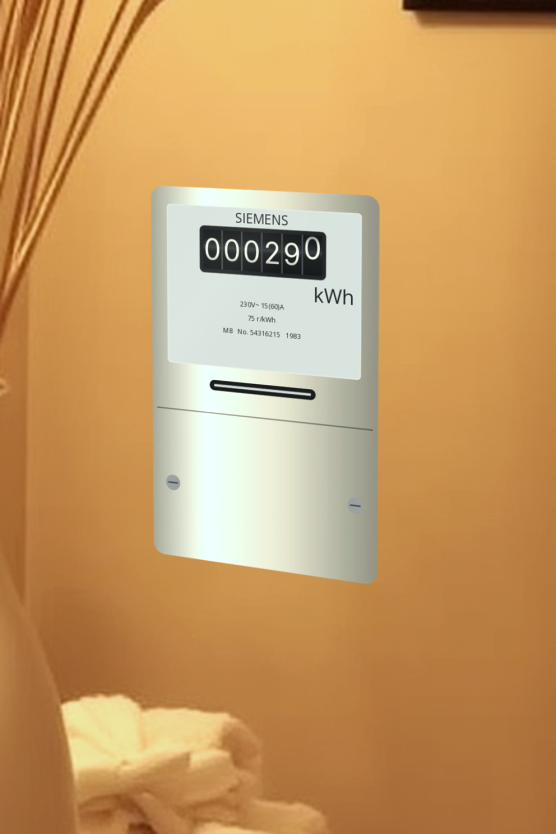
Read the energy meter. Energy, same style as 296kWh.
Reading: 290kWh
